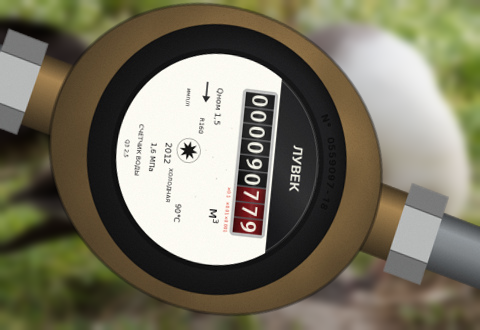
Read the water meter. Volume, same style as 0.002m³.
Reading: 90.779m³
